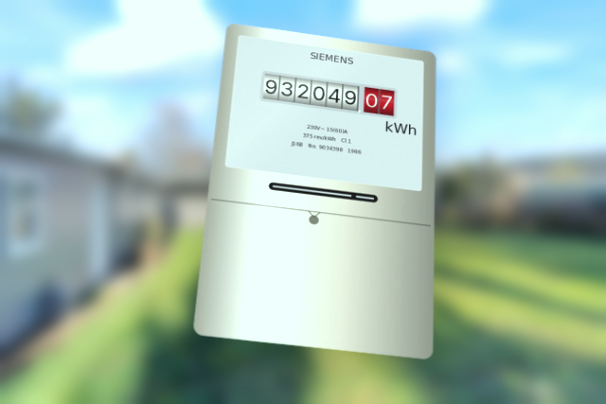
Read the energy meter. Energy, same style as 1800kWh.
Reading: 932049.07kWh
